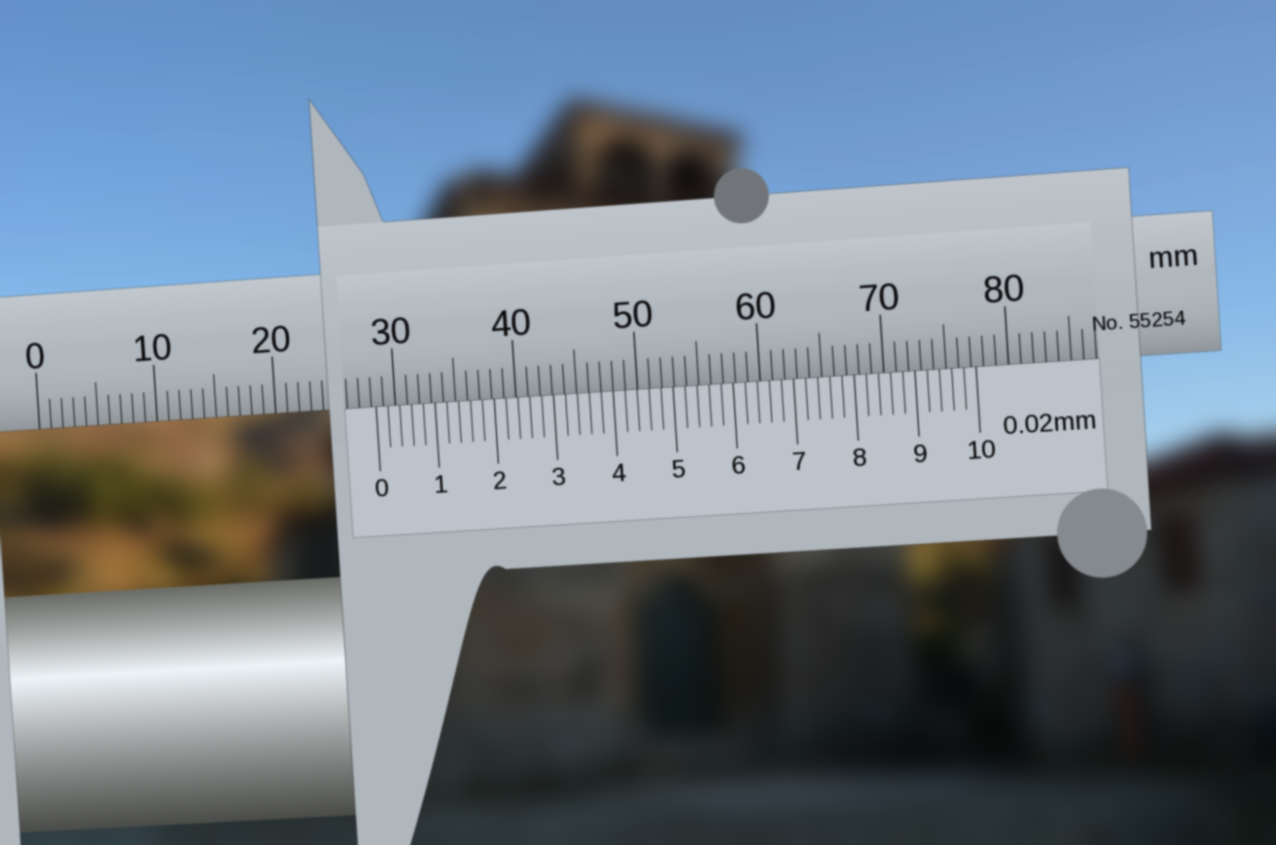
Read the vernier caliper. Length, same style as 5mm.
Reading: 28.4mm
